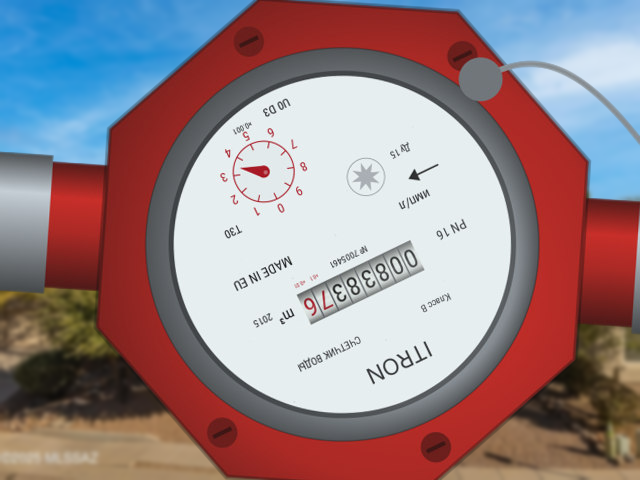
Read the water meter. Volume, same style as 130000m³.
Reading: 8383.763m³
